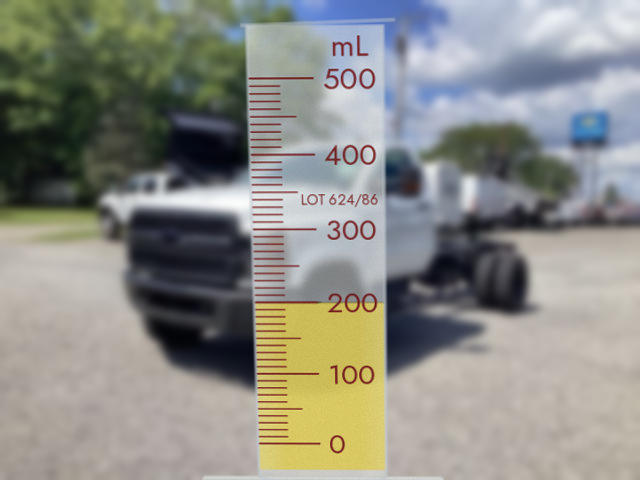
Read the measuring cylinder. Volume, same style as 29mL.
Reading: 200mL
